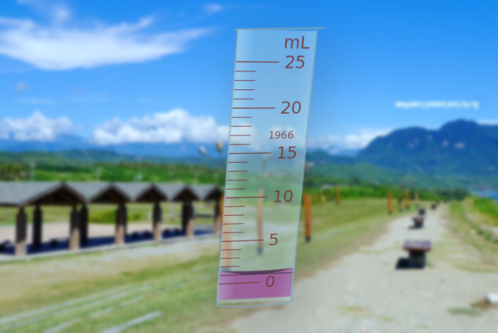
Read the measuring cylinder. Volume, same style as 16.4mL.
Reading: 1mL
